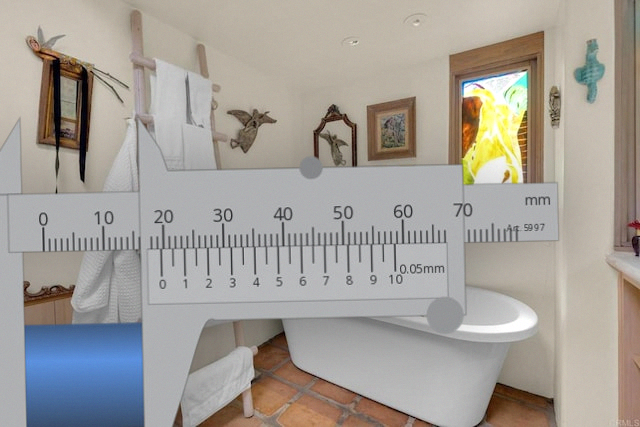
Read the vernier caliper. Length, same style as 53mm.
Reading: 19.6mm
